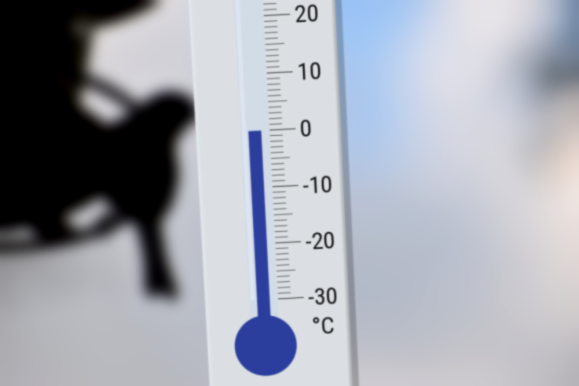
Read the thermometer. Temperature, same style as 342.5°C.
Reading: 0°C
